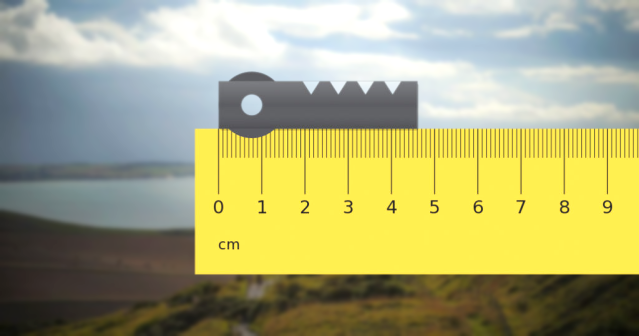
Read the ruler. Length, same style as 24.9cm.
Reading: 4.6cm
